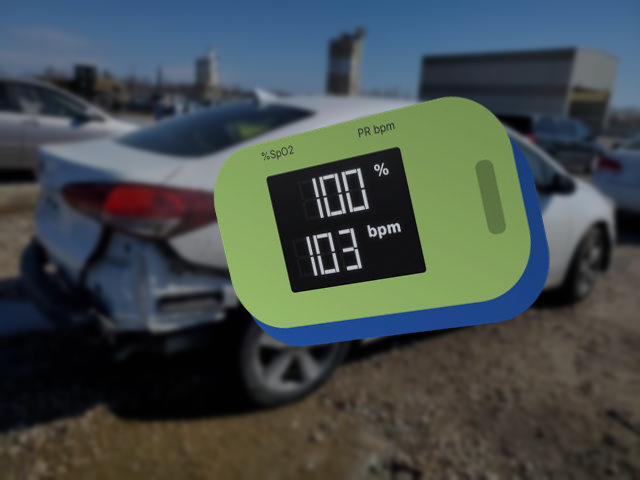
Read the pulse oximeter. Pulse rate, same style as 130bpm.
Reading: 103bpm
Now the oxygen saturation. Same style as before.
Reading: 100%
